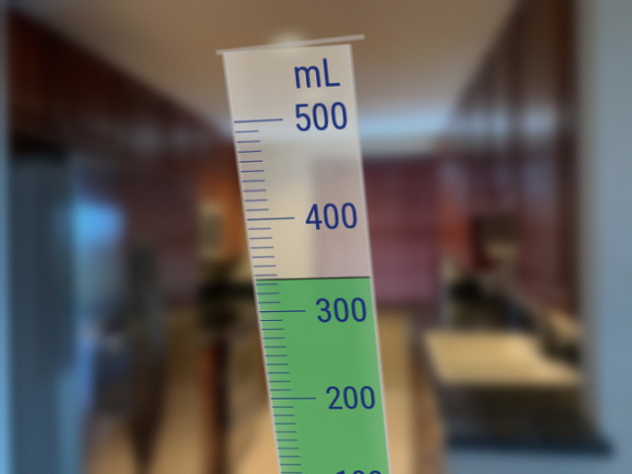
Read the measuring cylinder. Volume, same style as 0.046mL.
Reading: 335mL
